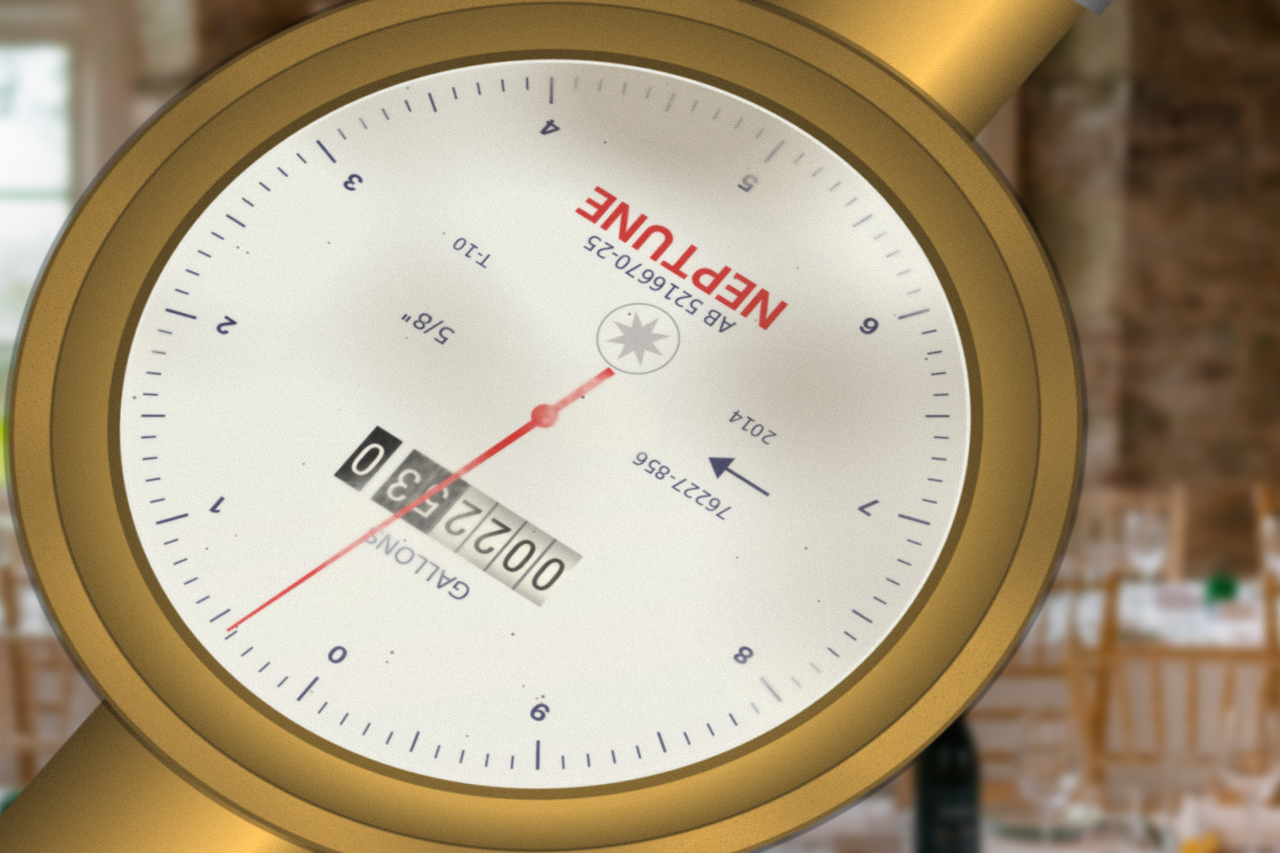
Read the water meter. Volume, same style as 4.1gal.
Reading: 22530.4gal
